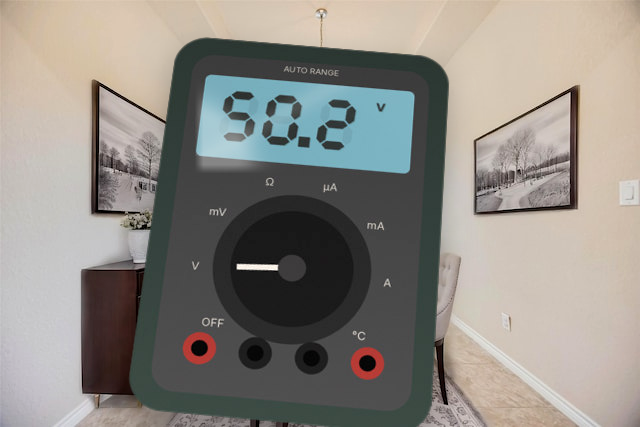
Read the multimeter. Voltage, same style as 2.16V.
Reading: 50.2V
